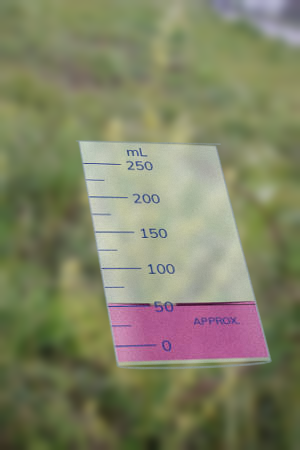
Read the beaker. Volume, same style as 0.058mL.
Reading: 50mL
